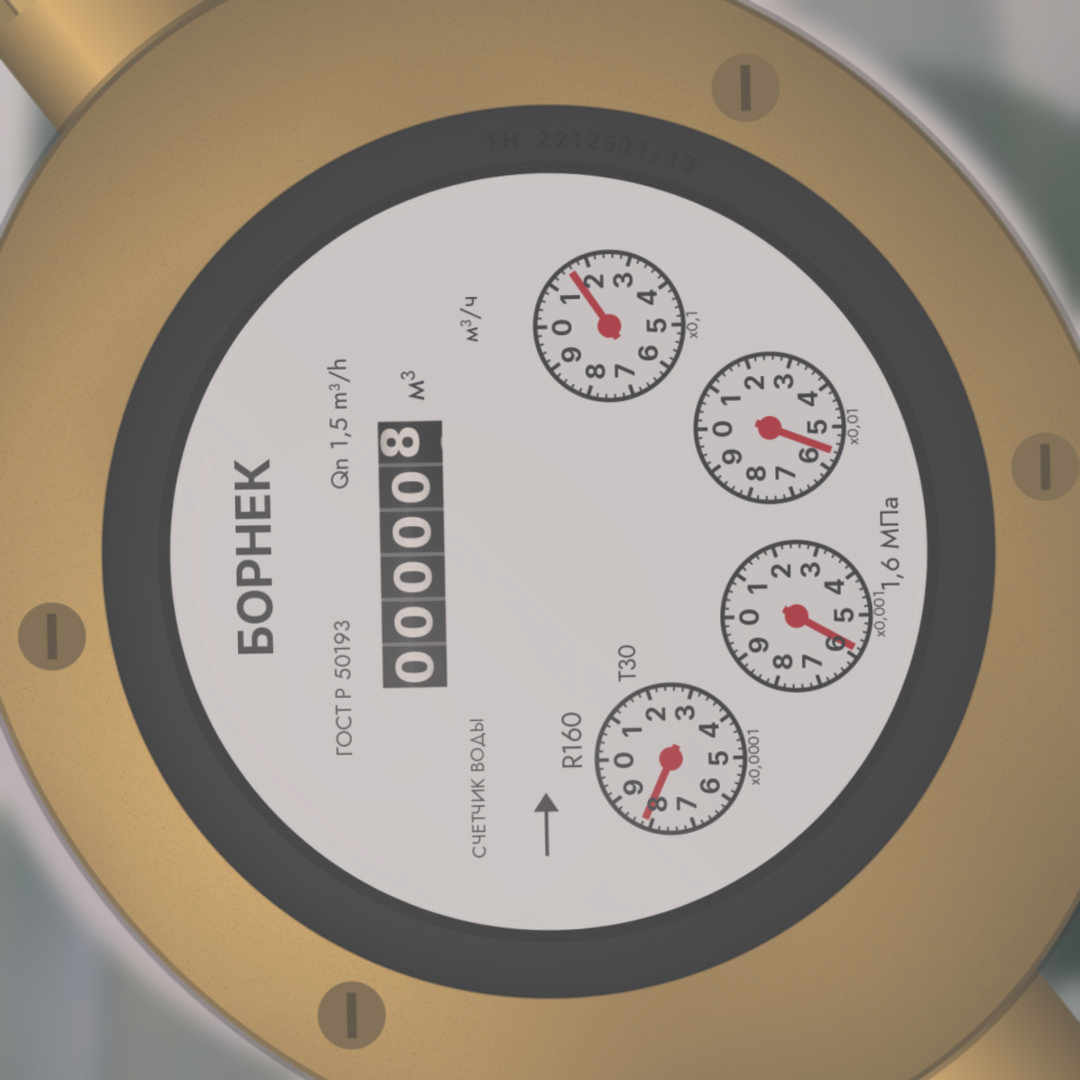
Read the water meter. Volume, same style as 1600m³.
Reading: 8.1558m³
